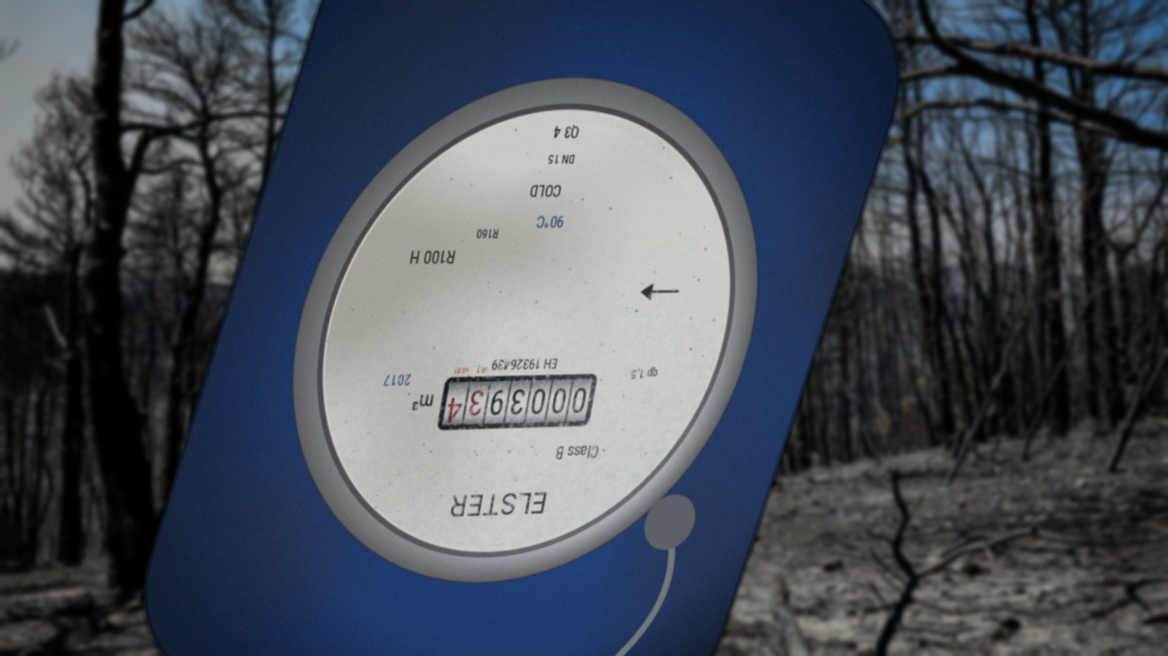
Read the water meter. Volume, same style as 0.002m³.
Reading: 39.34m³
